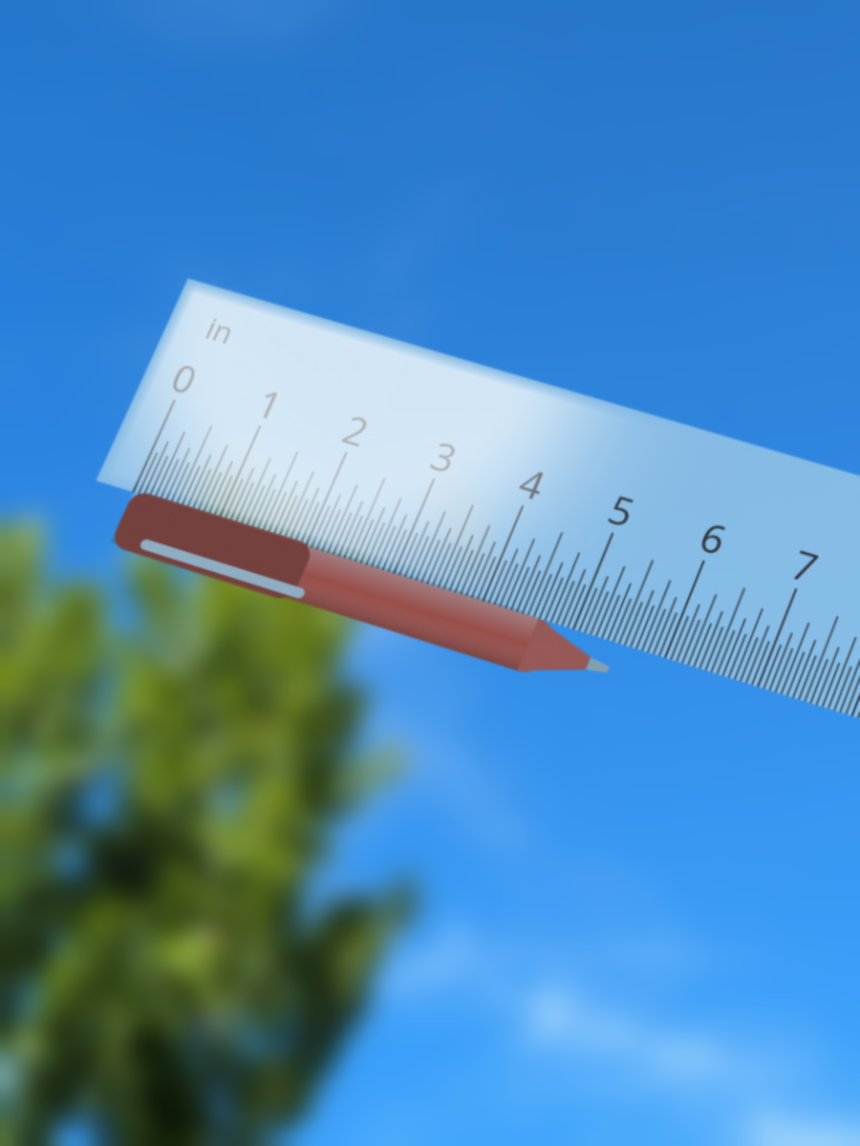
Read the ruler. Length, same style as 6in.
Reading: 5.5in
